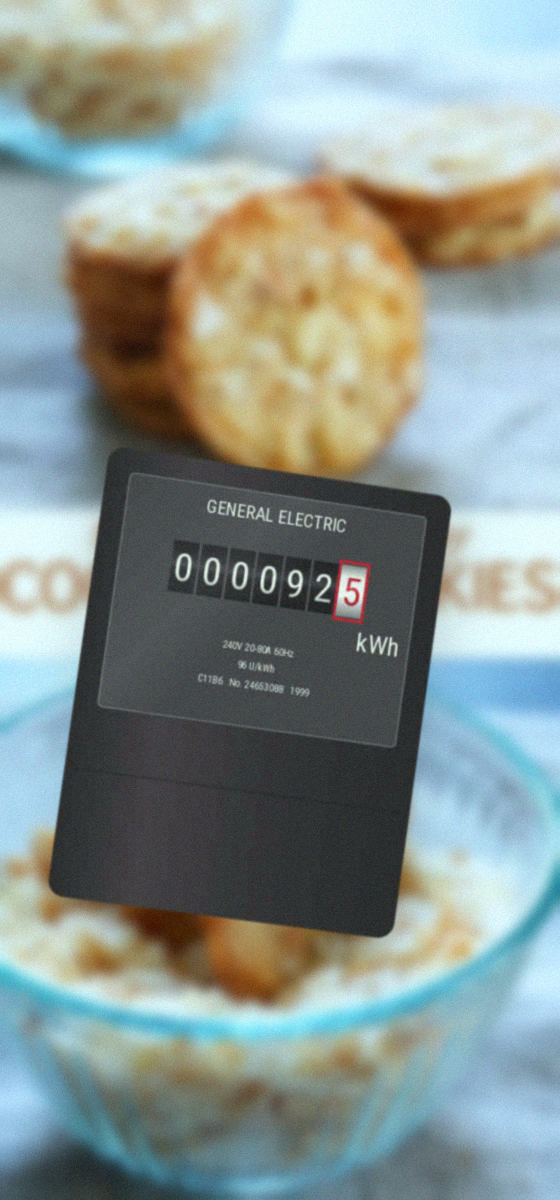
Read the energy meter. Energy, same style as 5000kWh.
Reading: 92.5kWh
